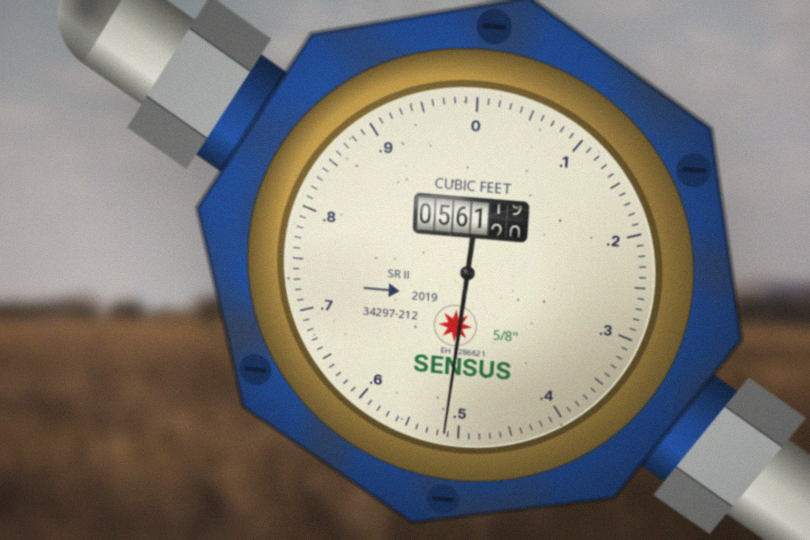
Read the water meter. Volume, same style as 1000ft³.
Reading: 56119.51ft³
